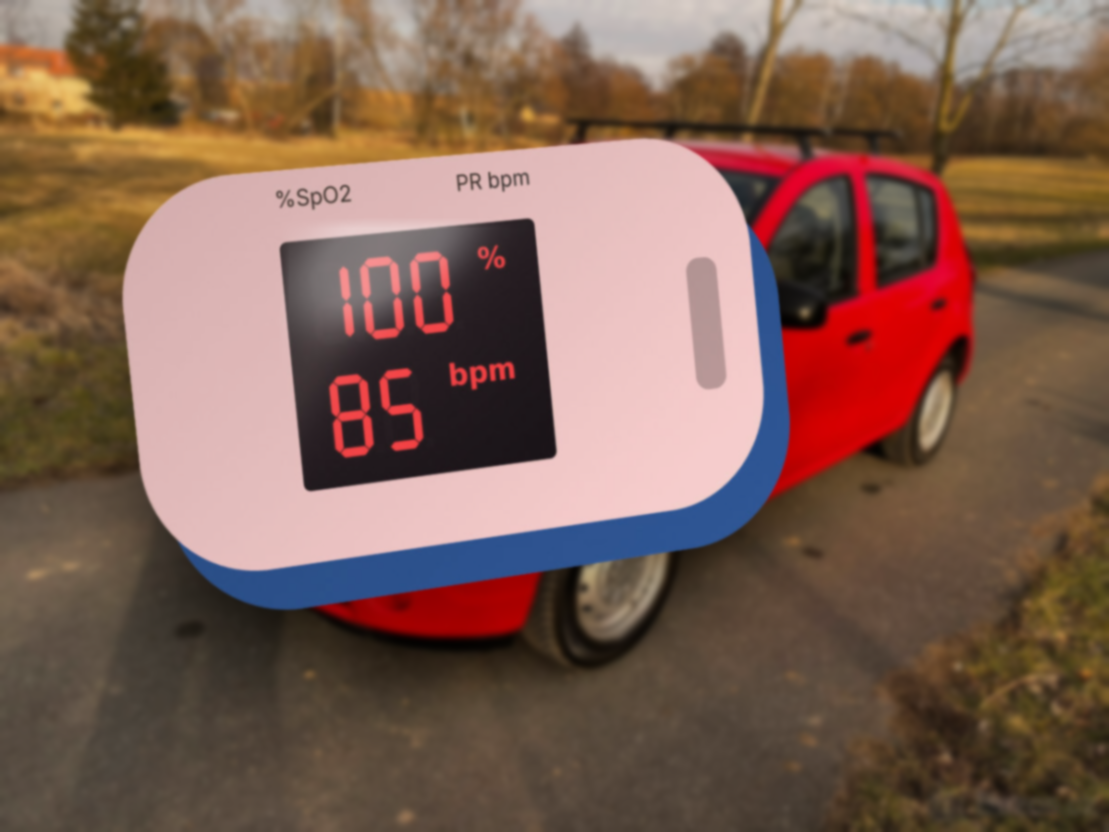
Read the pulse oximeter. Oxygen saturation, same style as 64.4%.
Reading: 100%
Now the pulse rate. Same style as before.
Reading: 85bpm
